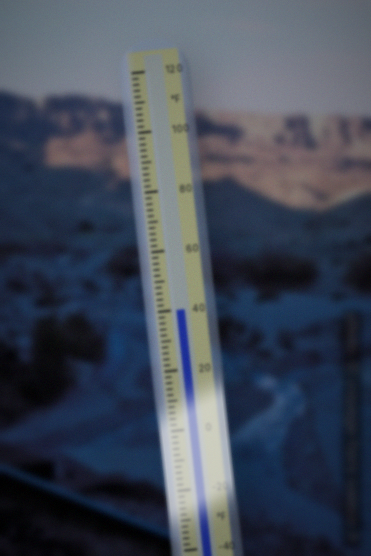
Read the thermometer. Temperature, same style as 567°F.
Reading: 40°F
